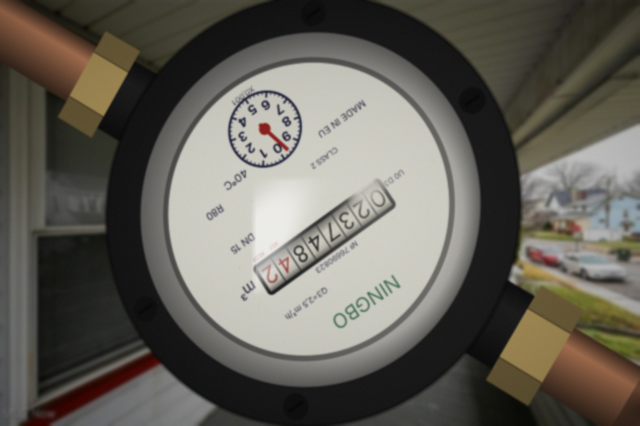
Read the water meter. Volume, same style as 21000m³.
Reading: 23748.419m³
